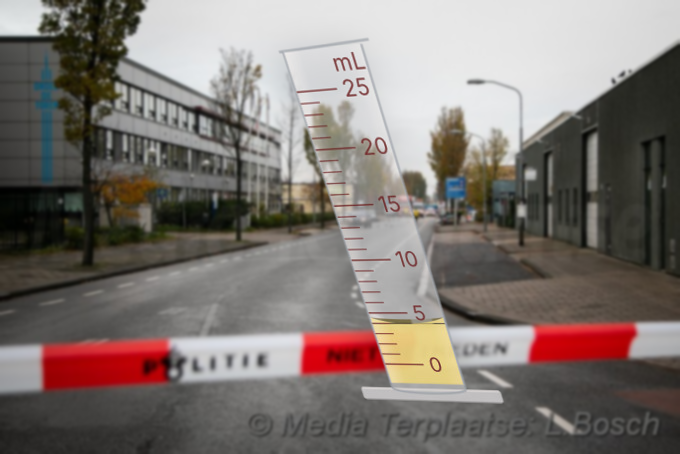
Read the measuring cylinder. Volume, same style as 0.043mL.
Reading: 4mL
